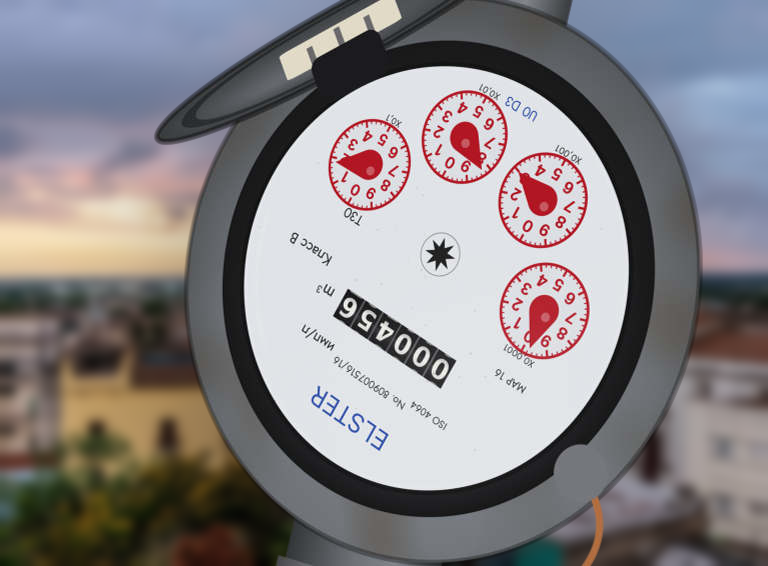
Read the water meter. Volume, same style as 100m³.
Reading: 456.1829m³
